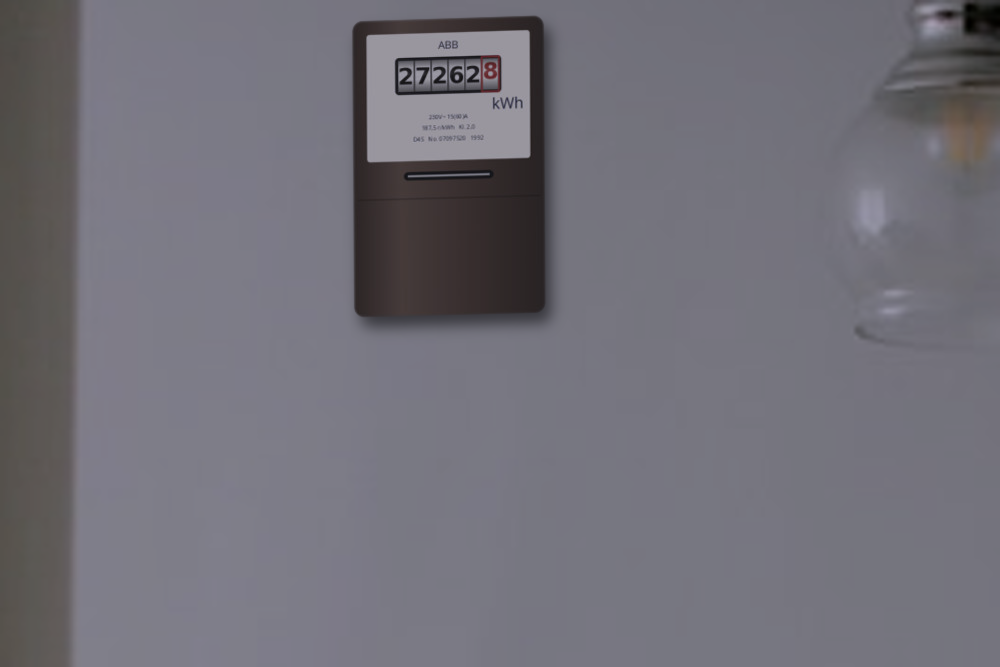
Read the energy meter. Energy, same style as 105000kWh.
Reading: 27262.8kWh
